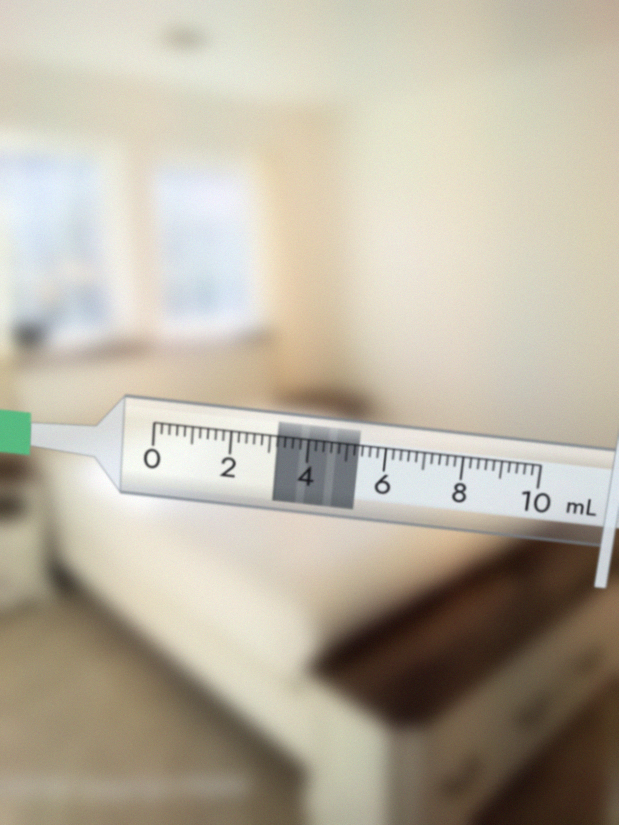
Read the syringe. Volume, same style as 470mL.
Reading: 3.2mL
